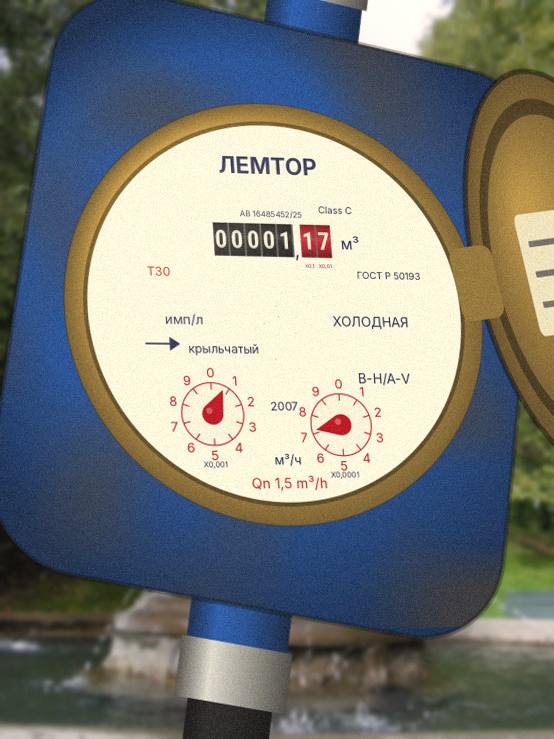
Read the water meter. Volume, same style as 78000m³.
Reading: 1.1707m³
